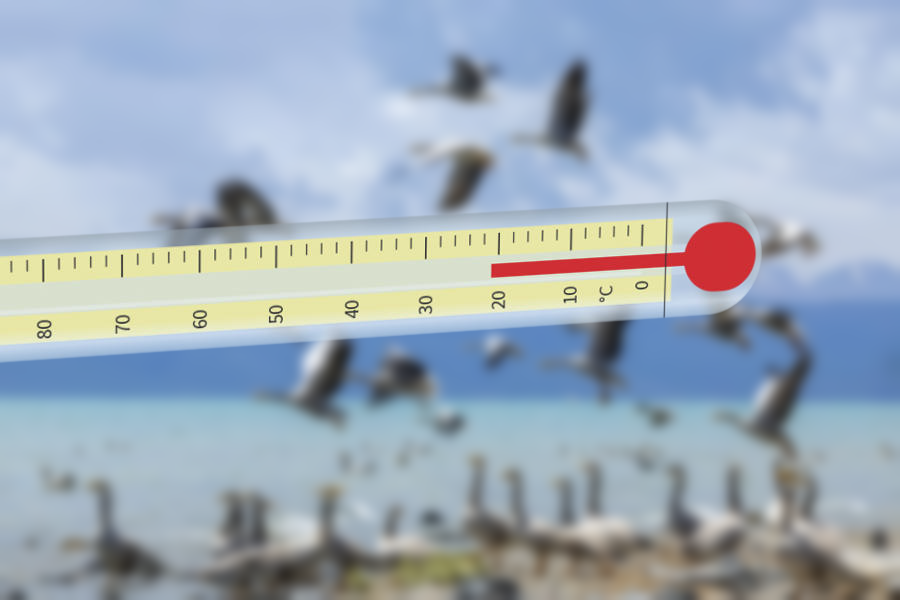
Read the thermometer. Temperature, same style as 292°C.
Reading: 21°C
